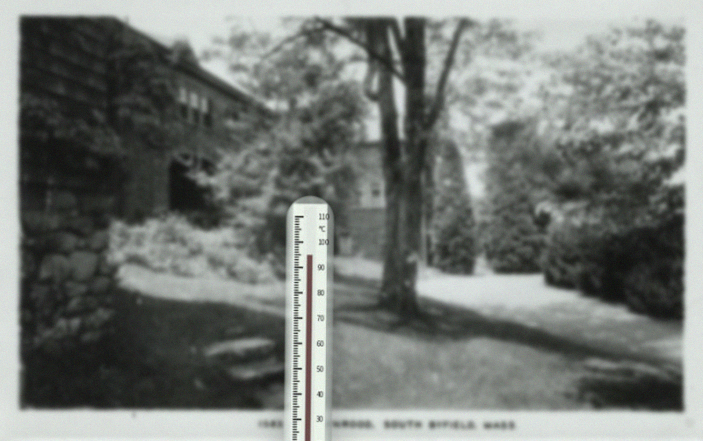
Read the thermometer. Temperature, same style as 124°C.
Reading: 95°C
